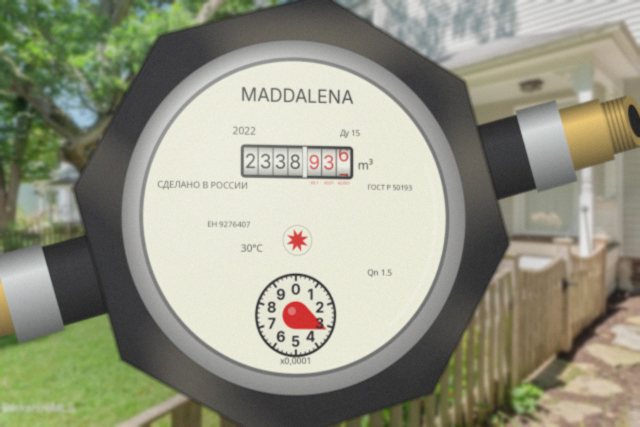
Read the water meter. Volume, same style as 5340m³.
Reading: 2338.9363m³
